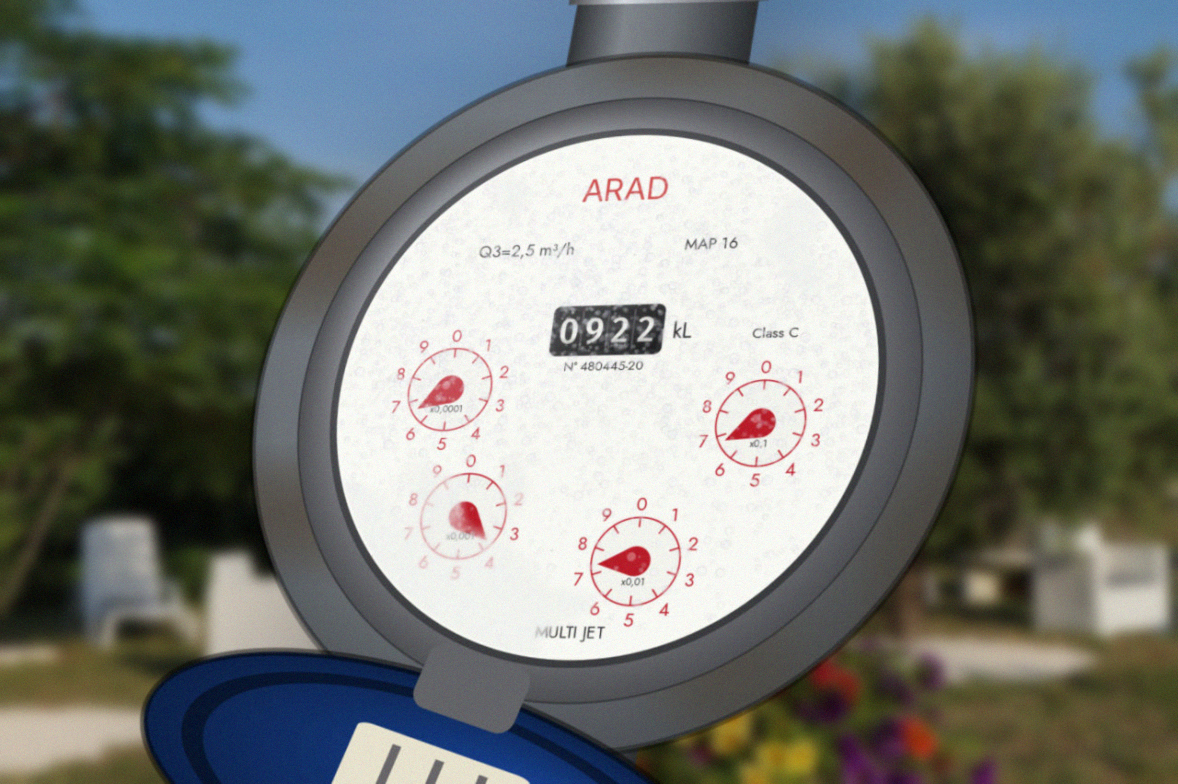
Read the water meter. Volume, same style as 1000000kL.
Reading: 922.6736kL
